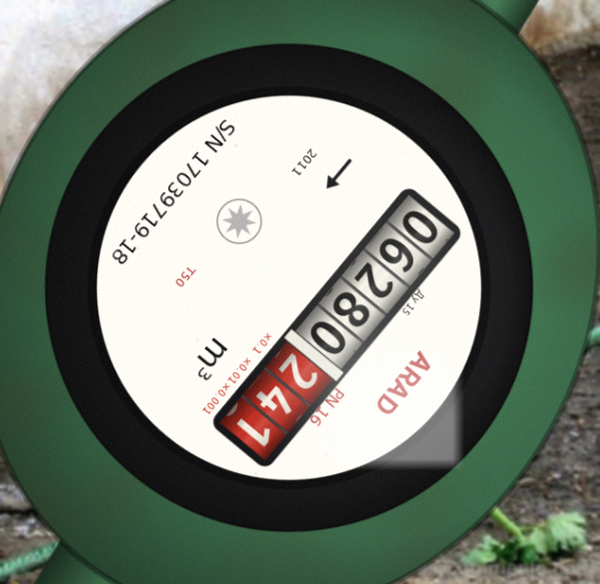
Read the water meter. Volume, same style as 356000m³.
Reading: 6280.241m³
